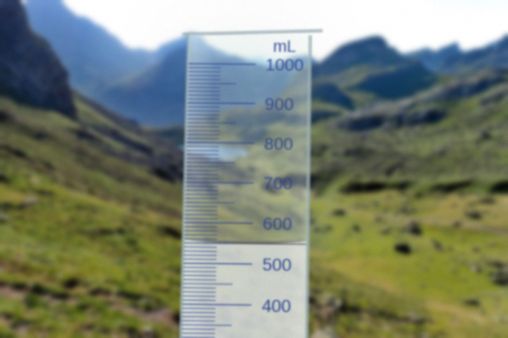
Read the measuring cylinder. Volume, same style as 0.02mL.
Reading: 550mL
